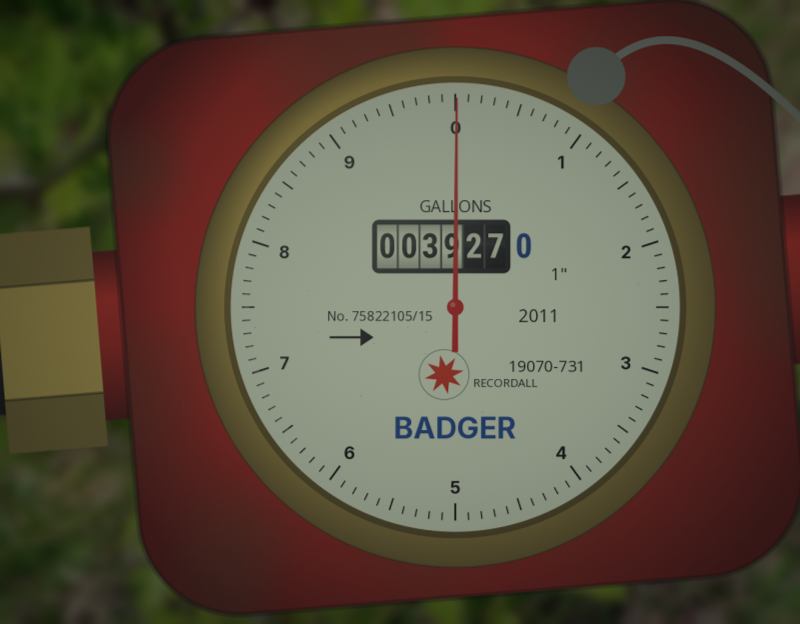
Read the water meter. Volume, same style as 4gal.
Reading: 39270.0gal
